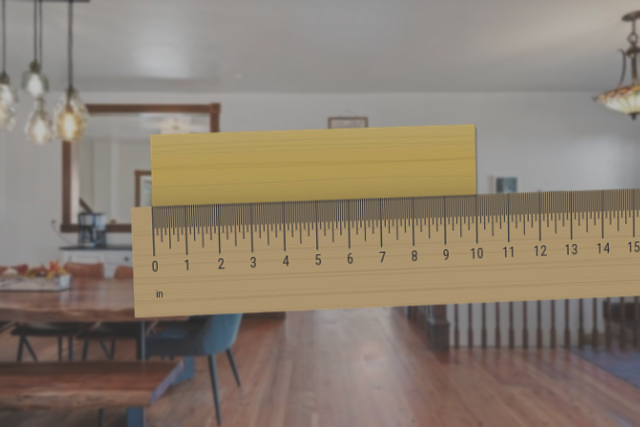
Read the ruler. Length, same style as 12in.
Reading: 10in
